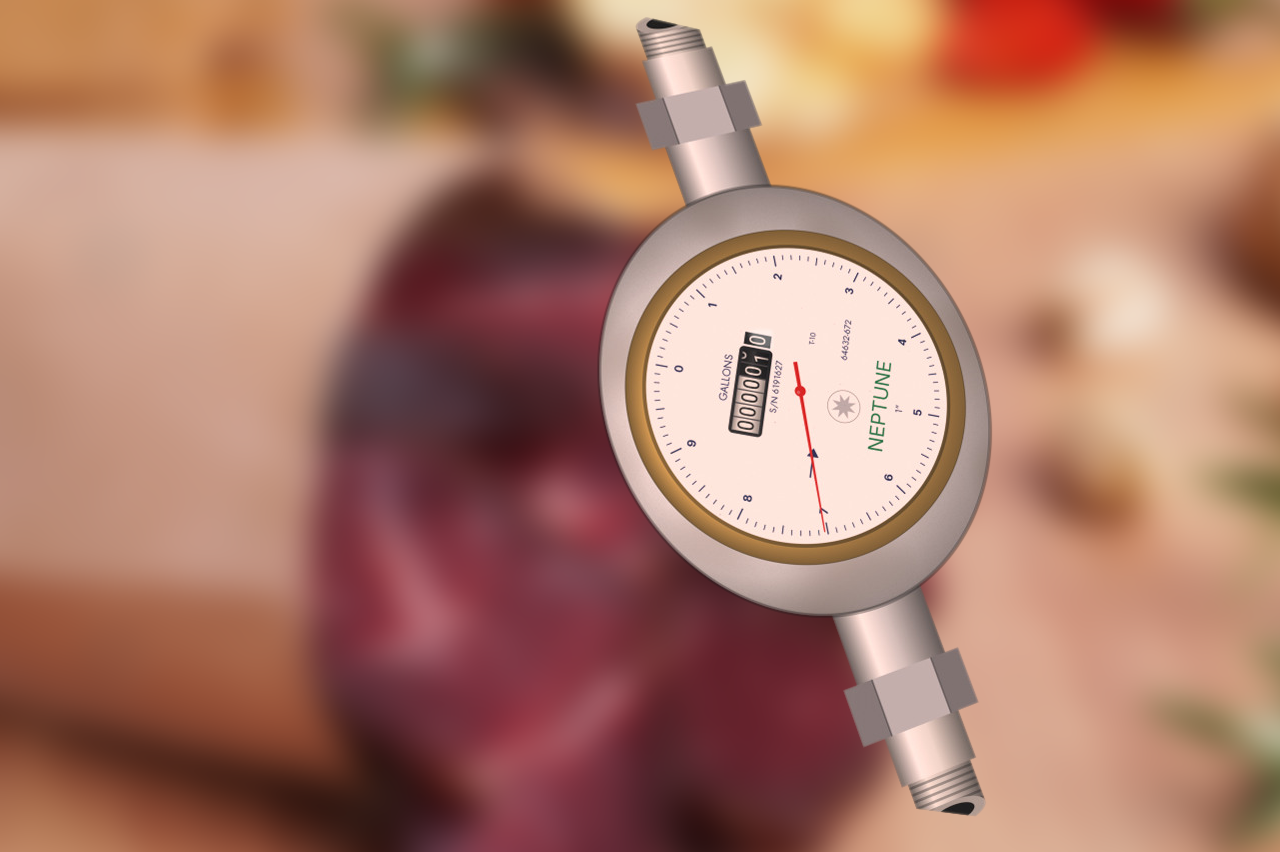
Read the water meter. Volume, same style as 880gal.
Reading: 7.0gal
